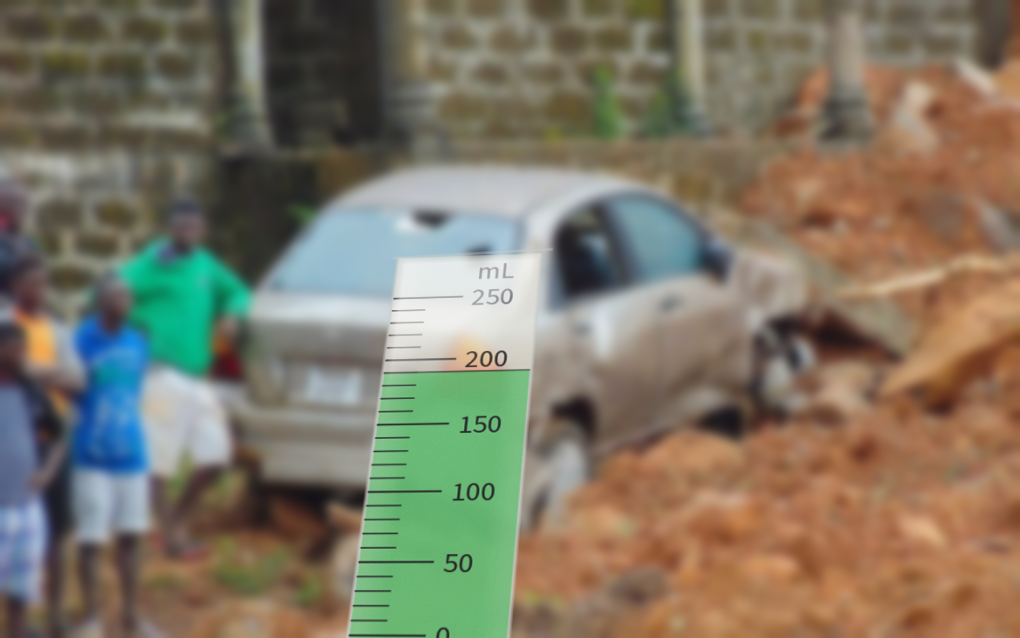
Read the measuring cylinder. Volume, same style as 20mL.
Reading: 190mL
